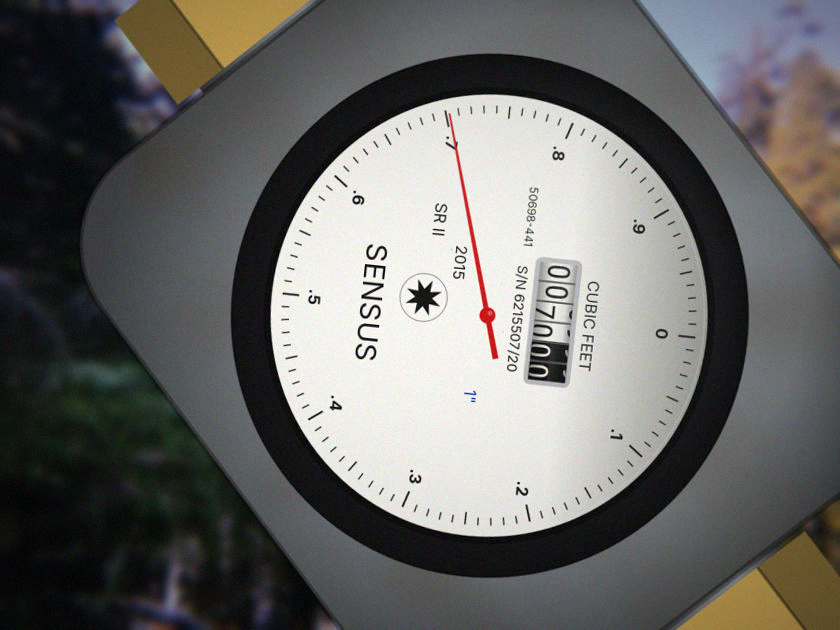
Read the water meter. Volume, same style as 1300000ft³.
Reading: 6999.70ft³
